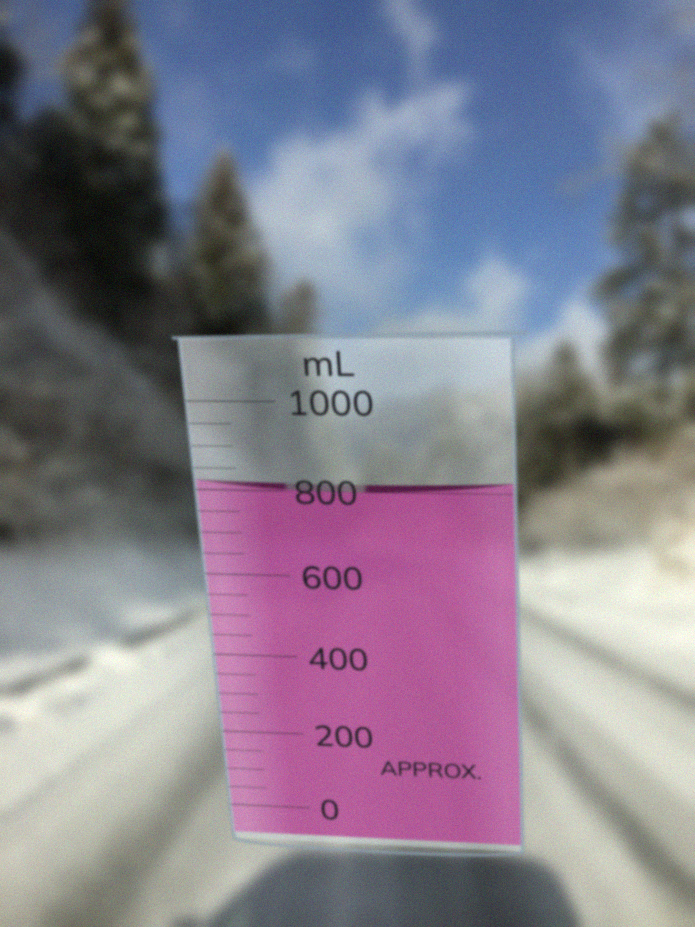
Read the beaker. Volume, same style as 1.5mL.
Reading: 800mL
